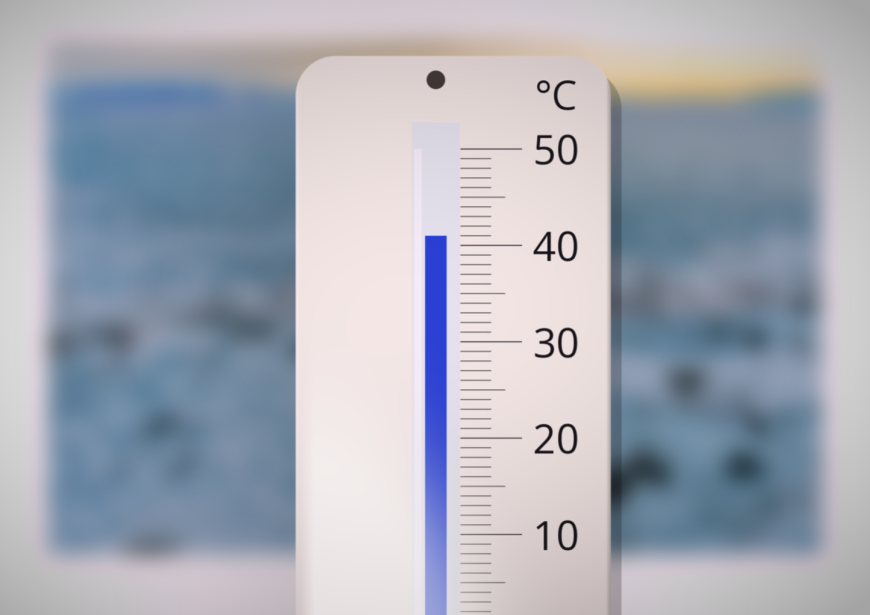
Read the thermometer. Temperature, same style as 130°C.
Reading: 41°C
